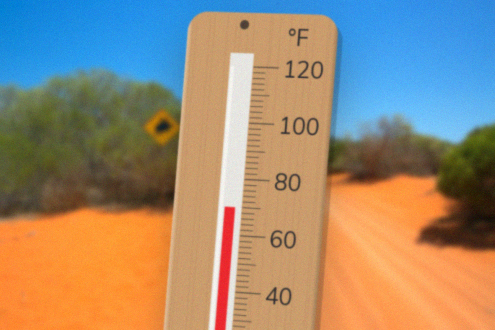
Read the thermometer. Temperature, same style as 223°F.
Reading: 70°F
